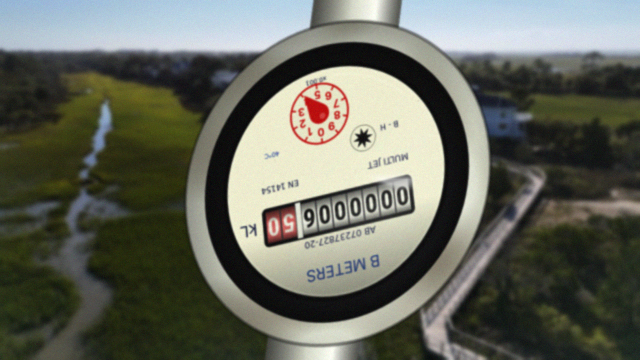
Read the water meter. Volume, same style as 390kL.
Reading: 6.504kL
